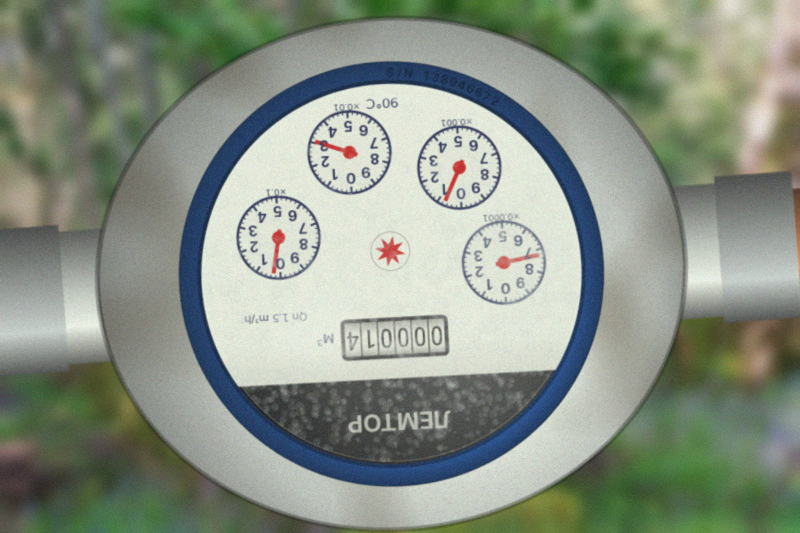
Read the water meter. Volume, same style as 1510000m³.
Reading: 14.0307m³
